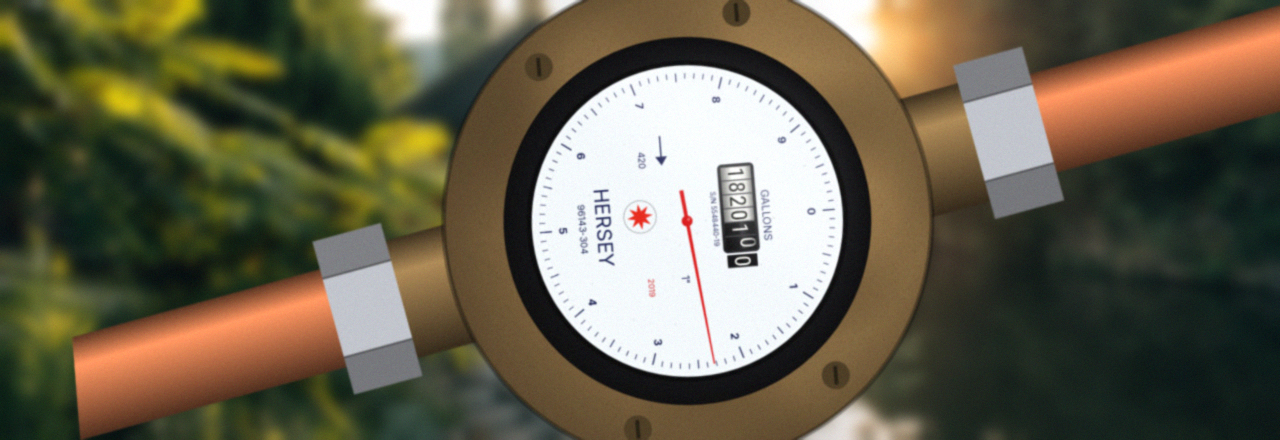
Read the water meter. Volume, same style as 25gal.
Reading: 1820102.3gal
